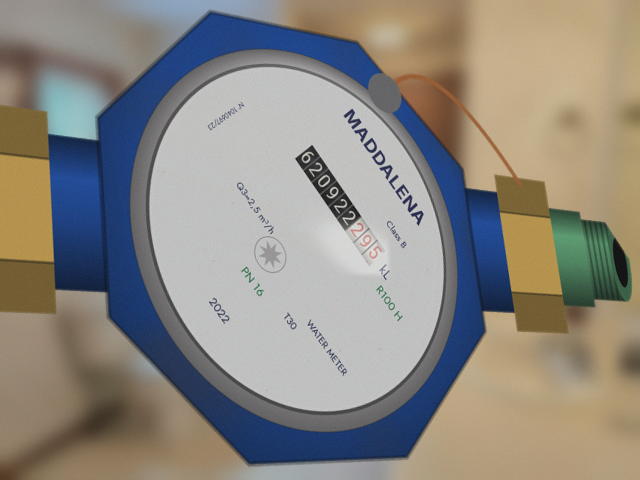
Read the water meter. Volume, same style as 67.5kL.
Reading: 620922.295kL
